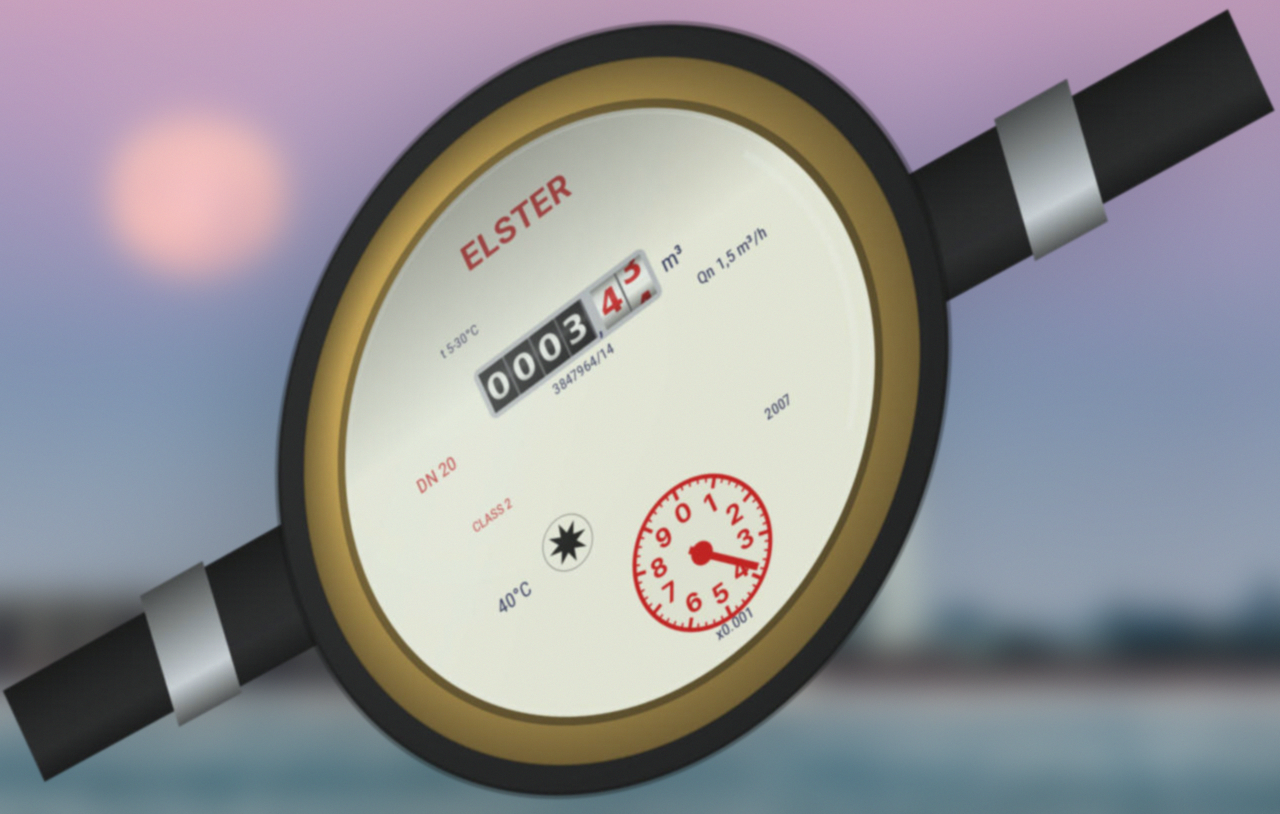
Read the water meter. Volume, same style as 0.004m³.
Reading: 3.433m³
